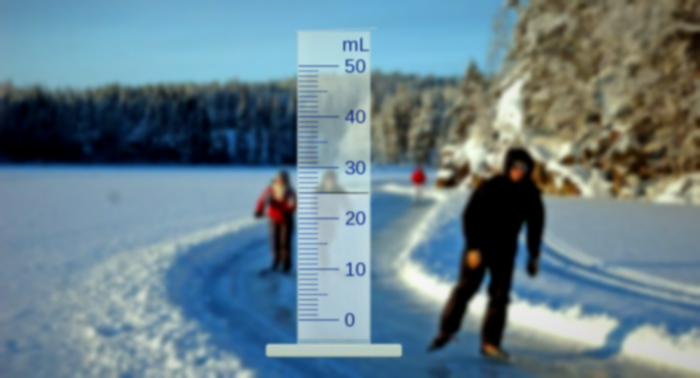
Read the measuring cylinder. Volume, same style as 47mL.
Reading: 25mL
